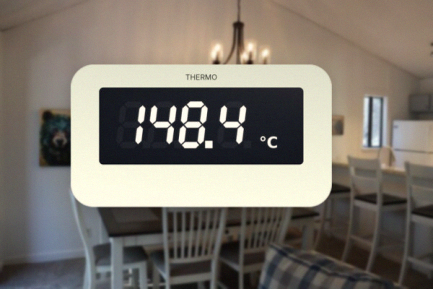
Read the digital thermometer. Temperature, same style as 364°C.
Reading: 148.4°C
